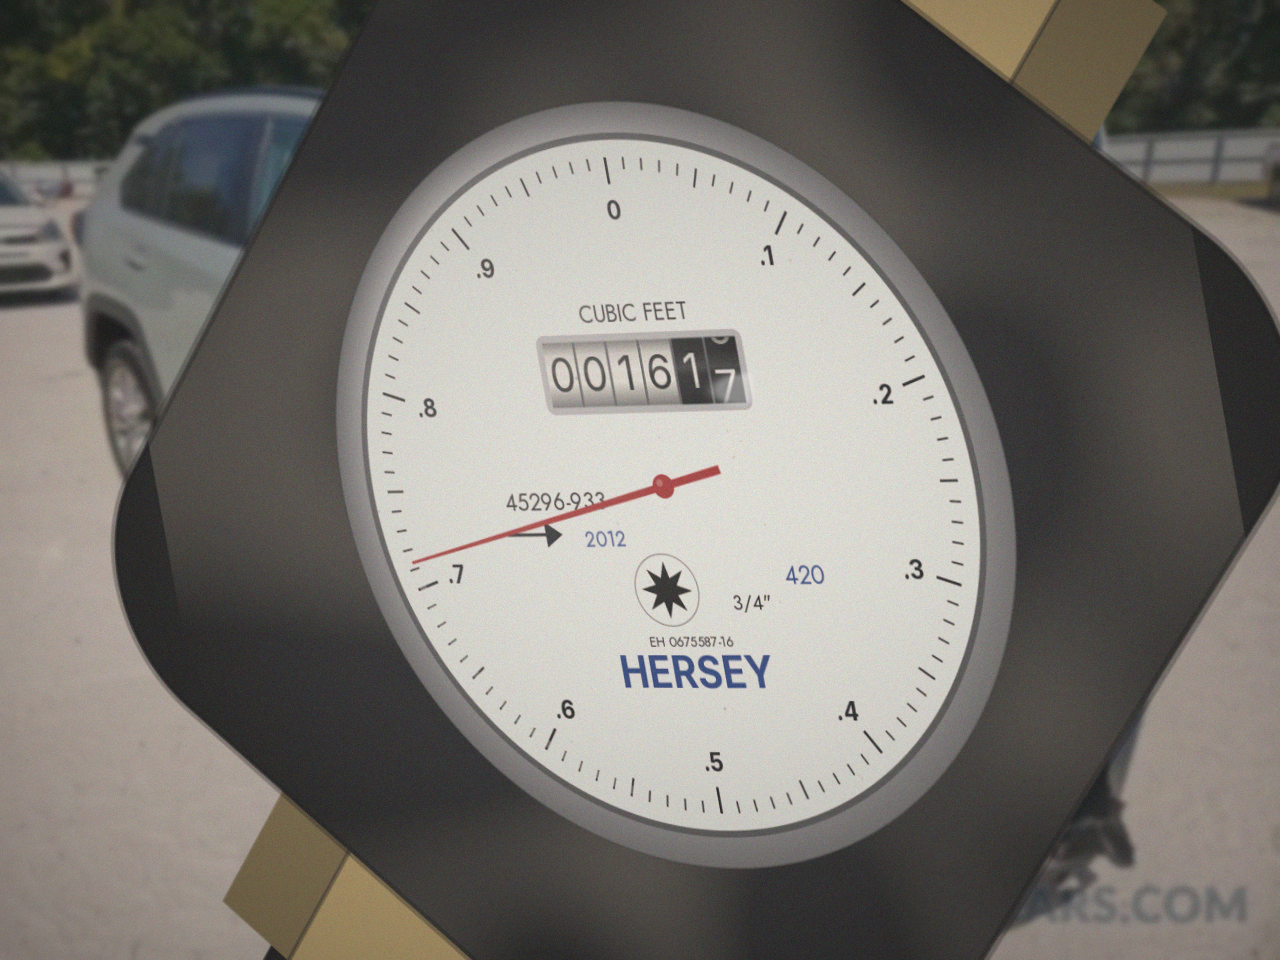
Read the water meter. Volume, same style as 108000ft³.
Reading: 1616.71ft³
